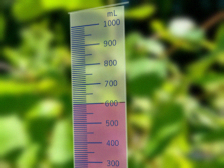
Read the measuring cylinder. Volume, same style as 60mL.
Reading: 600mL
